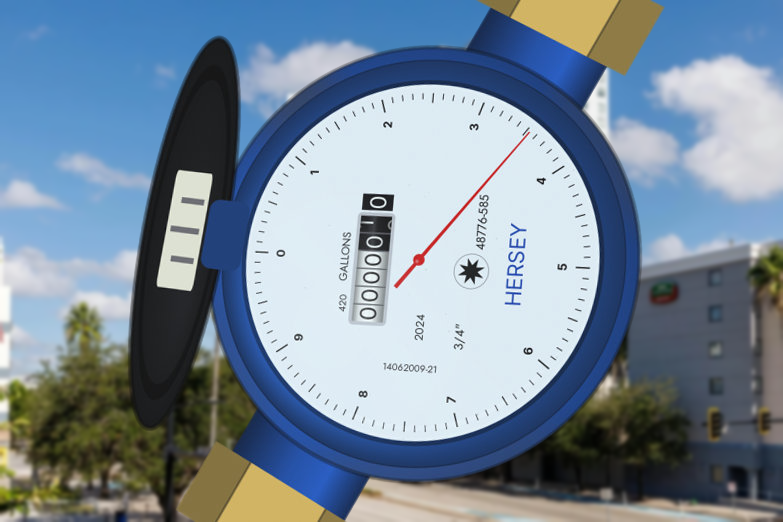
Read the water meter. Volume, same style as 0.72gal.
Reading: 13.5gal
